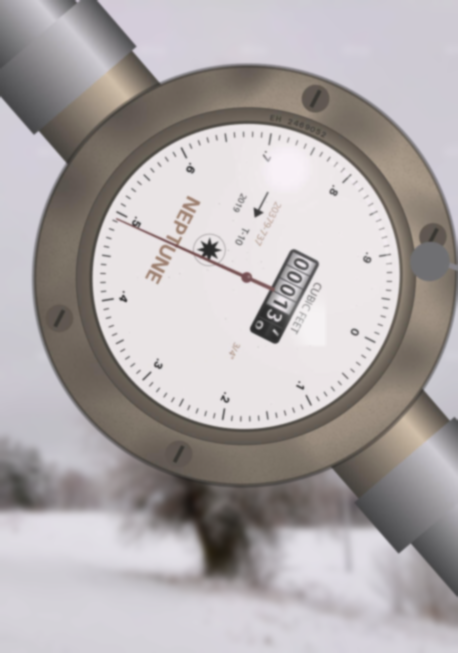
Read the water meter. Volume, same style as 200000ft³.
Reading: 137.49ft³
